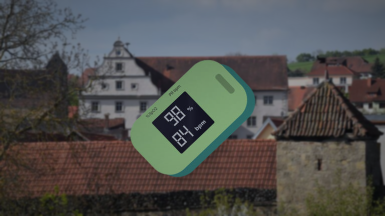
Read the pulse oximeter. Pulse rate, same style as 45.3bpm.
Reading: 84bpm
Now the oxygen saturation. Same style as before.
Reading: 98%
